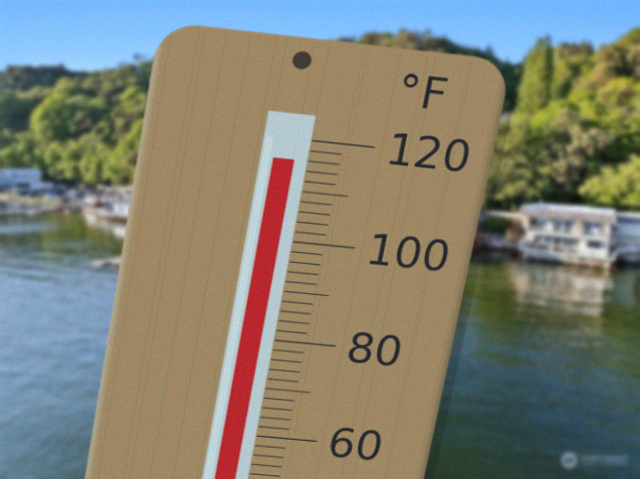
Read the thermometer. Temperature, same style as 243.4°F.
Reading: 116°F
